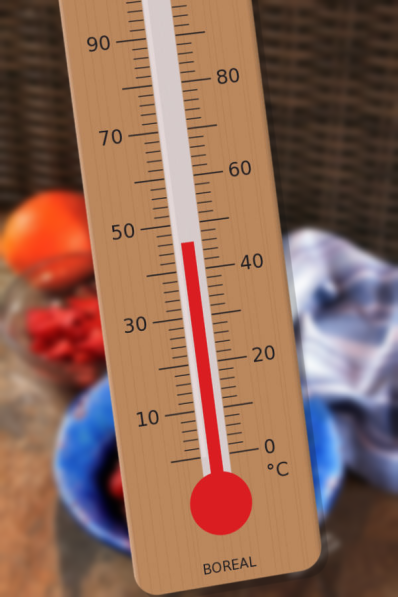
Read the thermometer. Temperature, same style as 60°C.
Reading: 46°C
